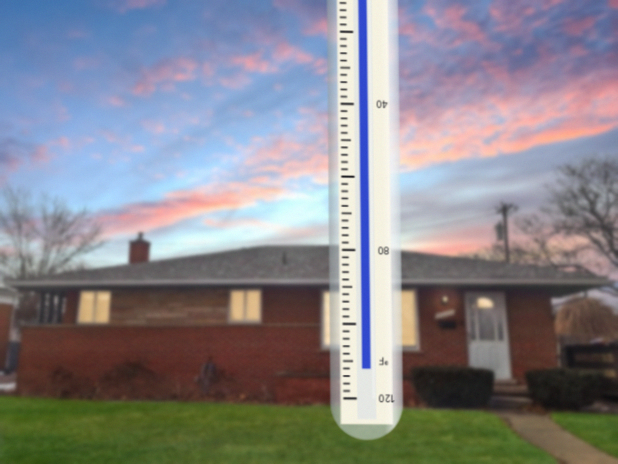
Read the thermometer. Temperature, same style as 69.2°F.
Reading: 112°F
